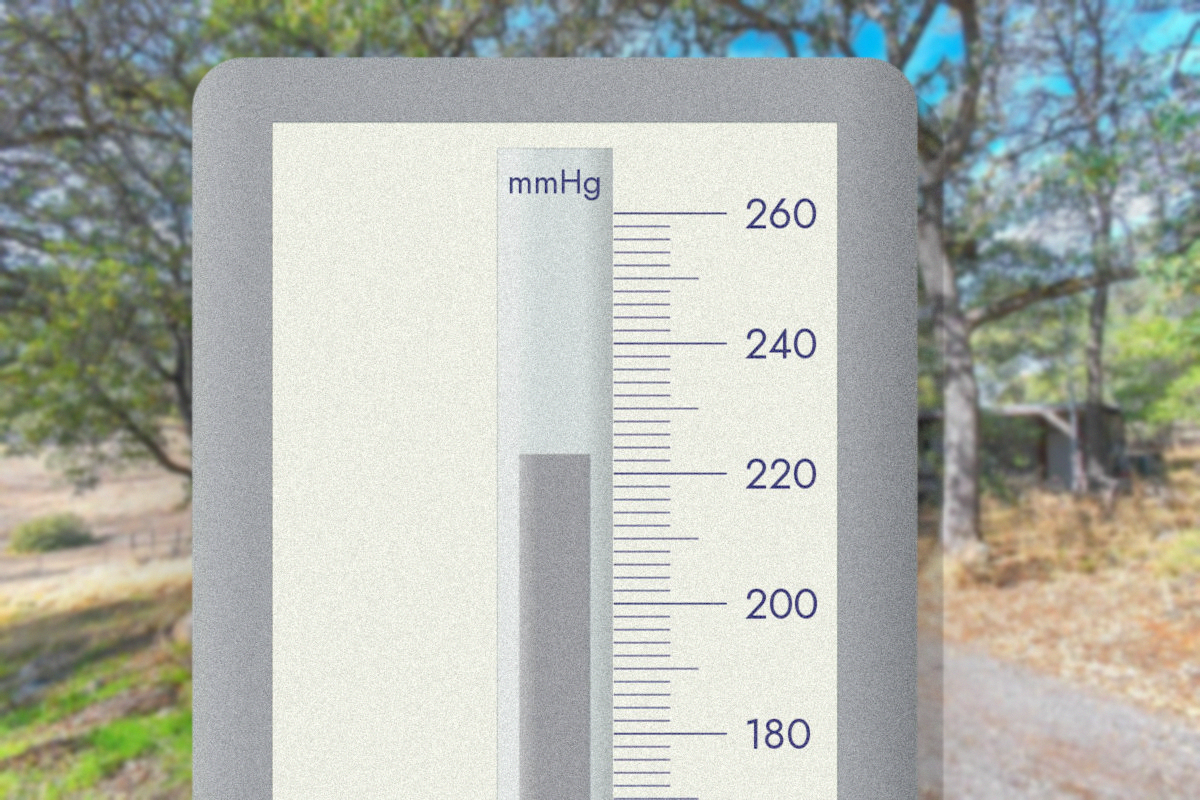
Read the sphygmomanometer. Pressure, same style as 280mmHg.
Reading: 223mmHg
